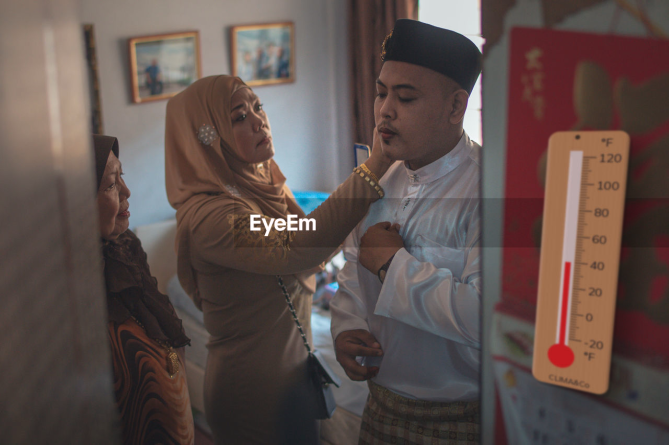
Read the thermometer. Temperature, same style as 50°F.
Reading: 40°F
